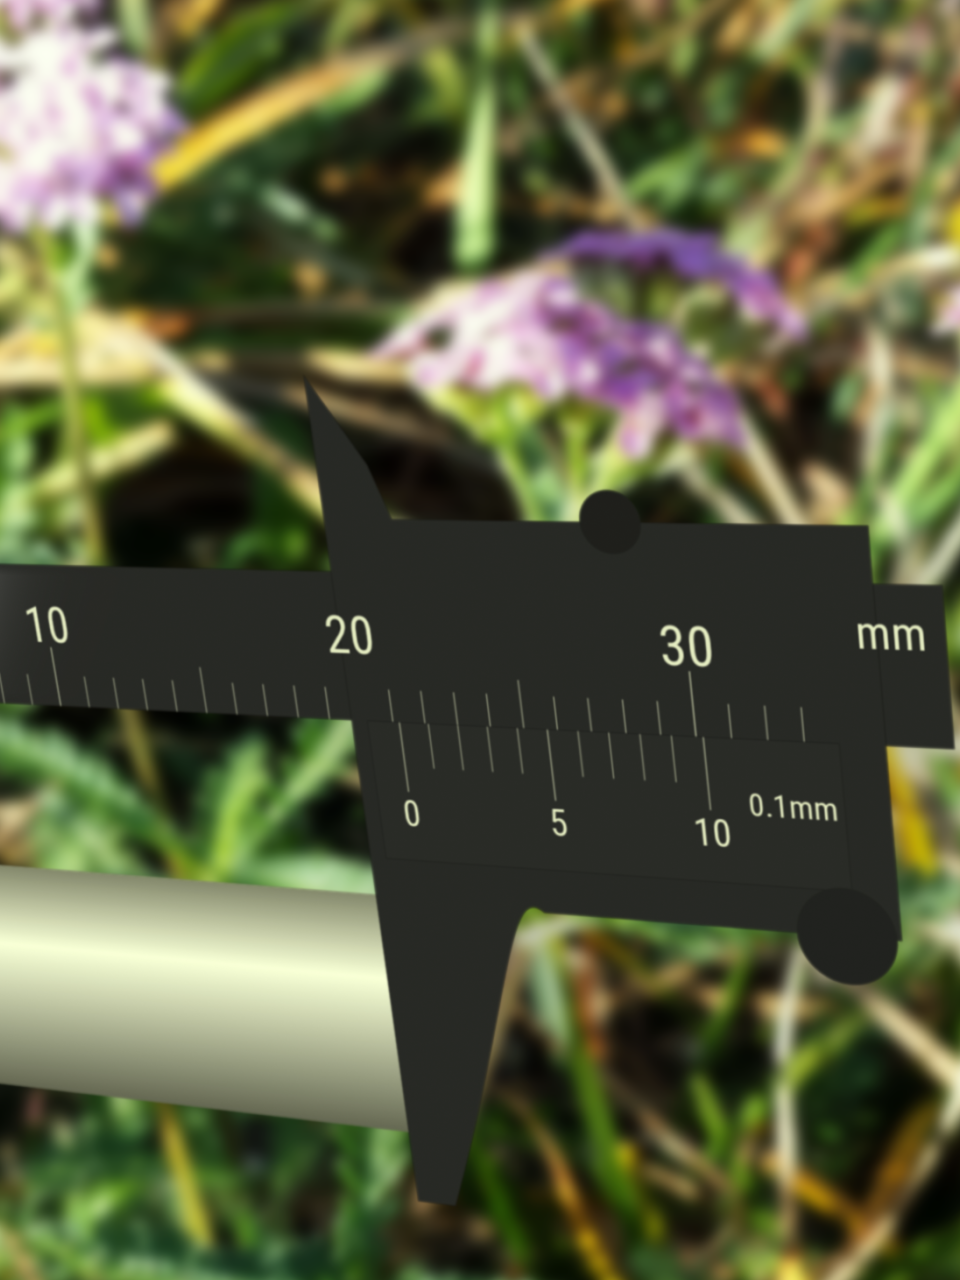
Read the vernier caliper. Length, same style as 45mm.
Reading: 21.2mm
